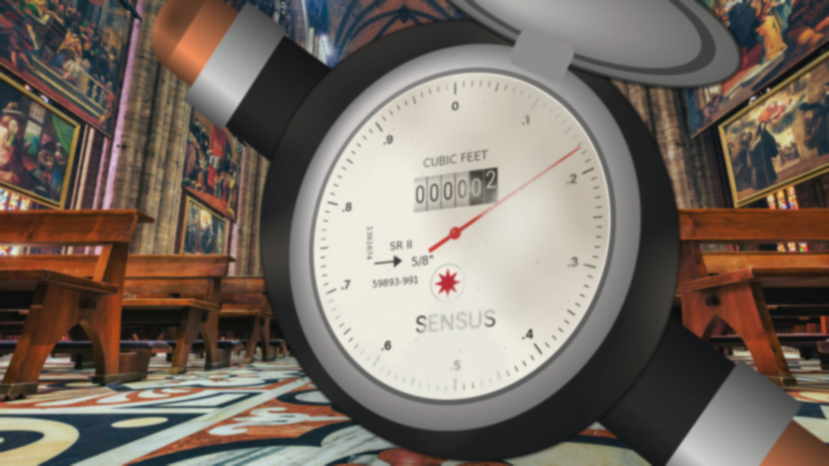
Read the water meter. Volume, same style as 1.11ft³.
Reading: 2.17ft³
